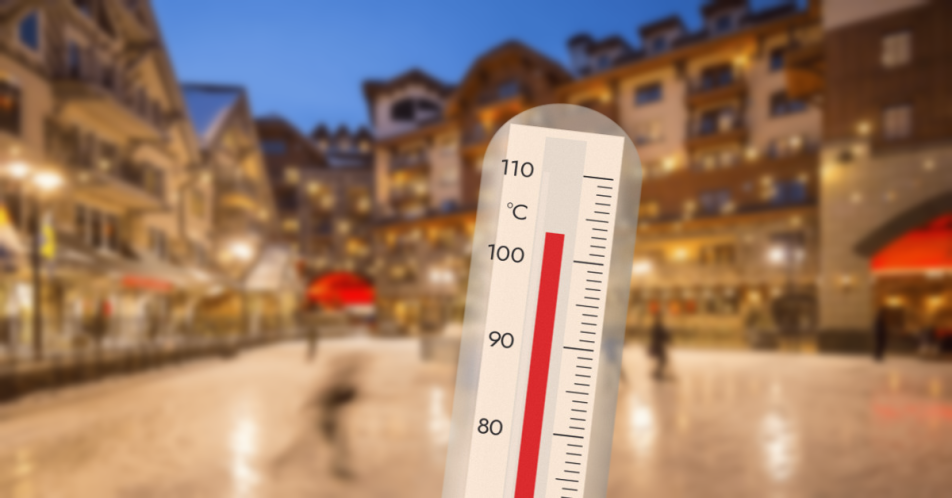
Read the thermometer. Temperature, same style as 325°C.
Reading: 103°C
